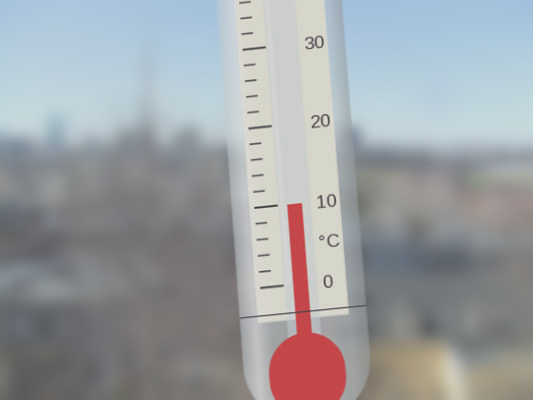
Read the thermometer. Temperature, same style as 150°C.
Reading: 10°C
